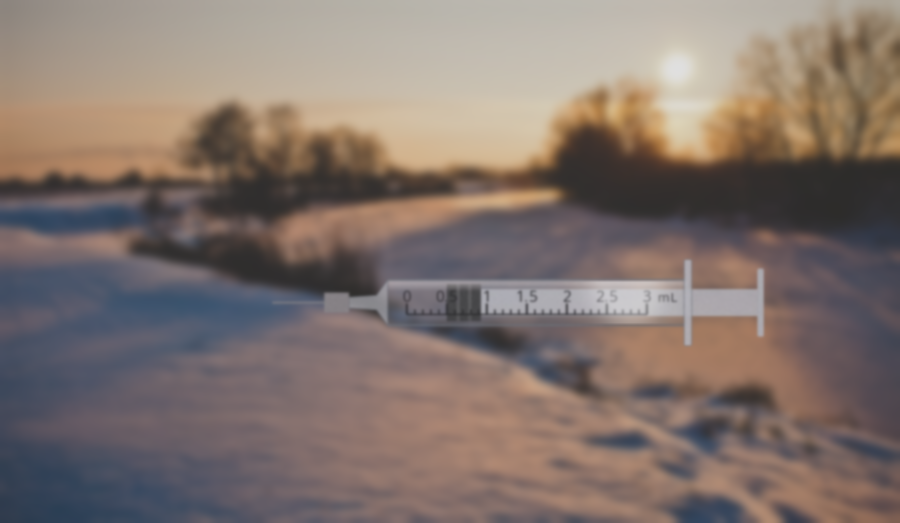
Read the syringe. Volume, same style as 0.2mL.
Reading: 0.5mL
